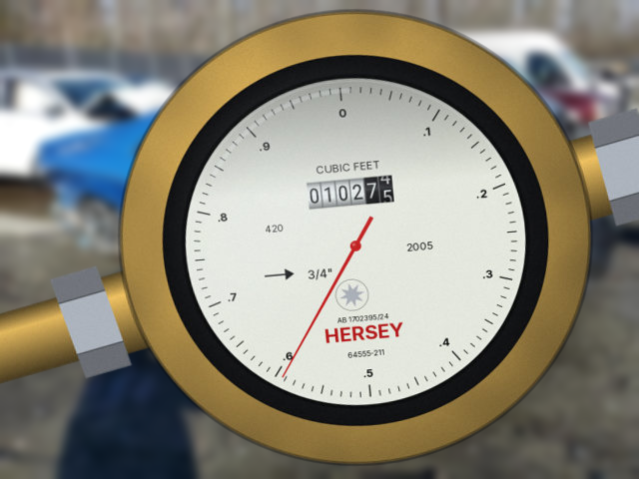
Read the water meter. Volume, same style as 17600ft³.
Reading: 10274.59ft³
